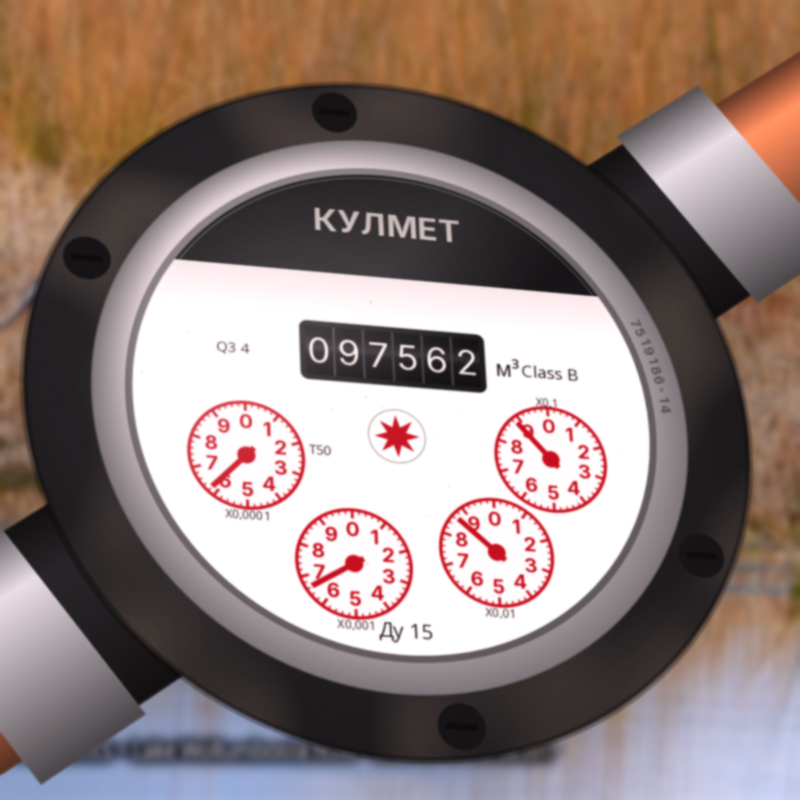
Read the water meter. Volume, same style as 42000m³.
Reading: 97562.8866m³
